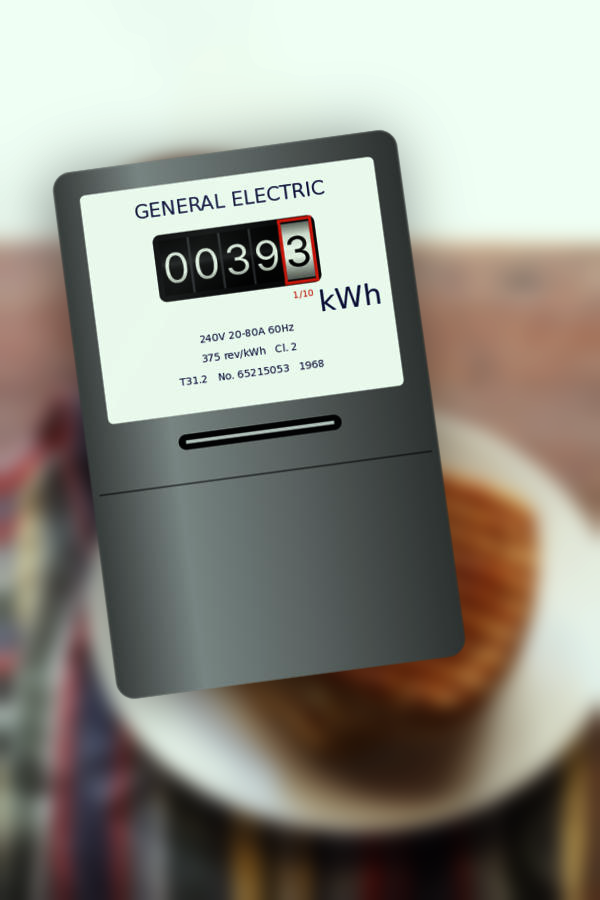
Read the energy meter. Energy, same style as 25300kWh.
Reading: 39.3kWh
